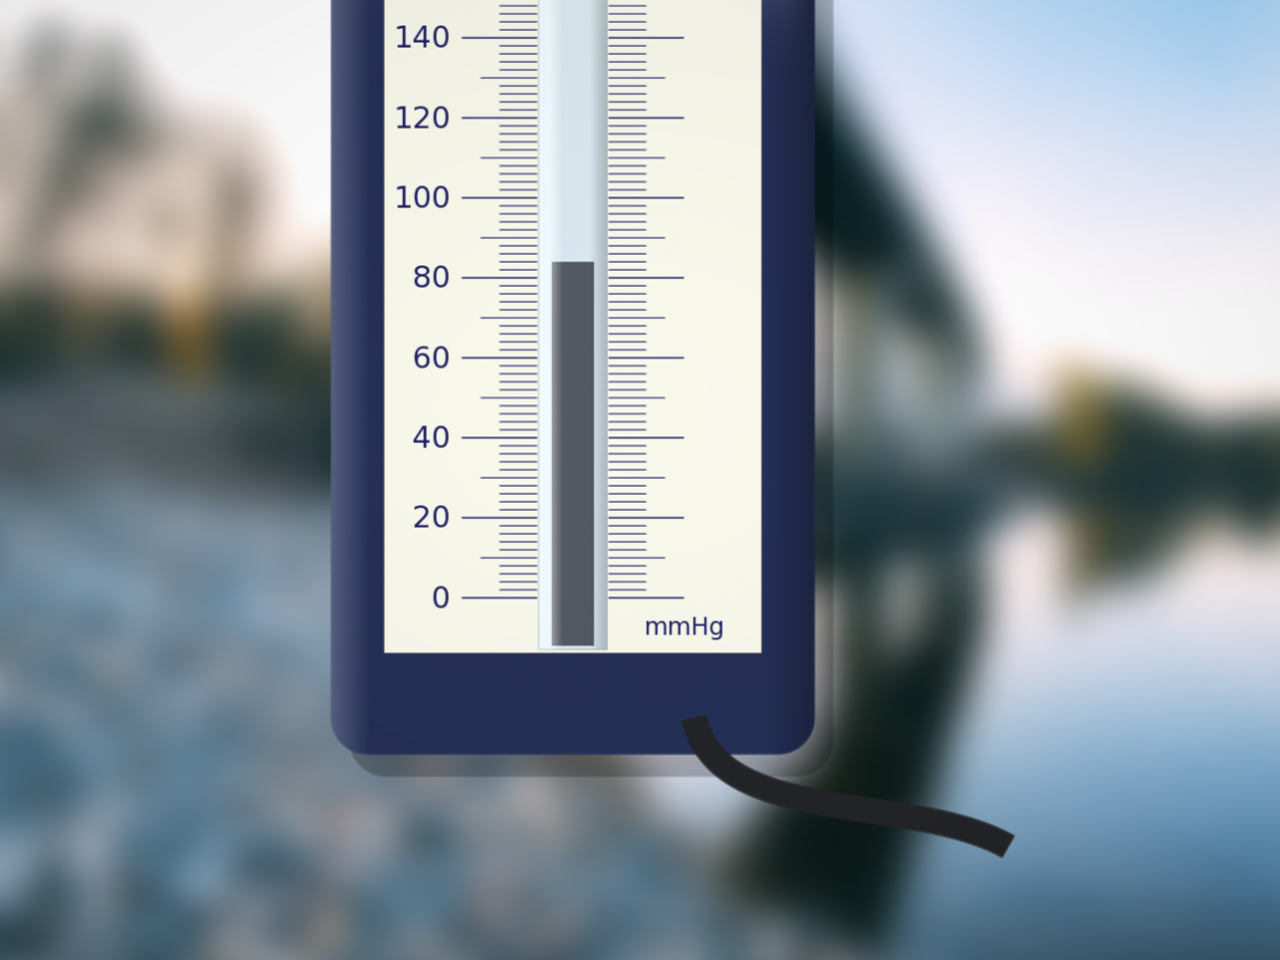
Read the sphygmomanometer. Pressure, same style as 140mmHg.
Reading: 84mmHg
